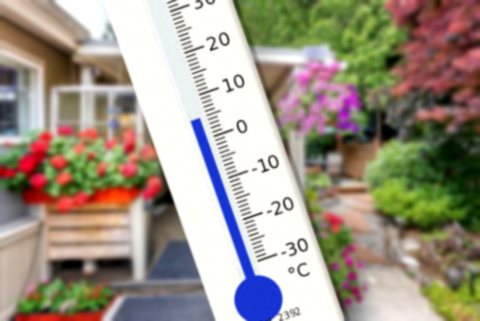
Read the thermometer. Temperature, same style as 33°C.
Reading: 5°C
